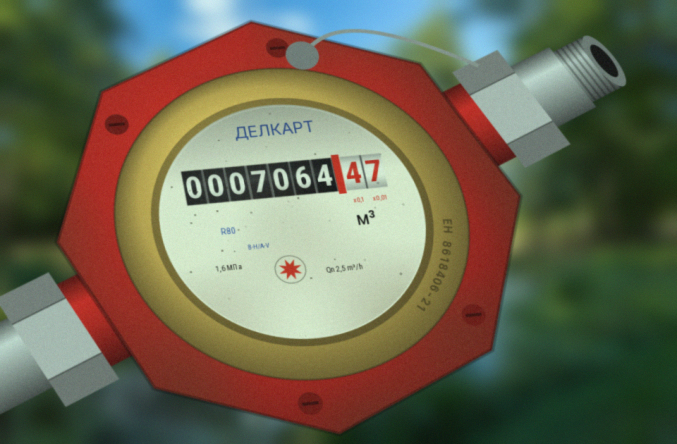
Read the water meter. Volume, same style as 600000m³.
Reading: 7064.47m³
